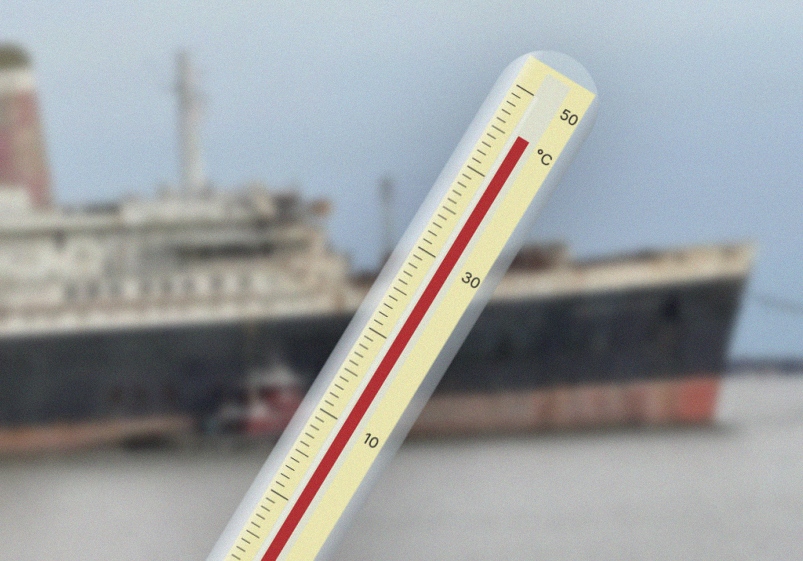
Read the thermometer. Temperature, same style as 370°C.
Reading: 45.5°C
